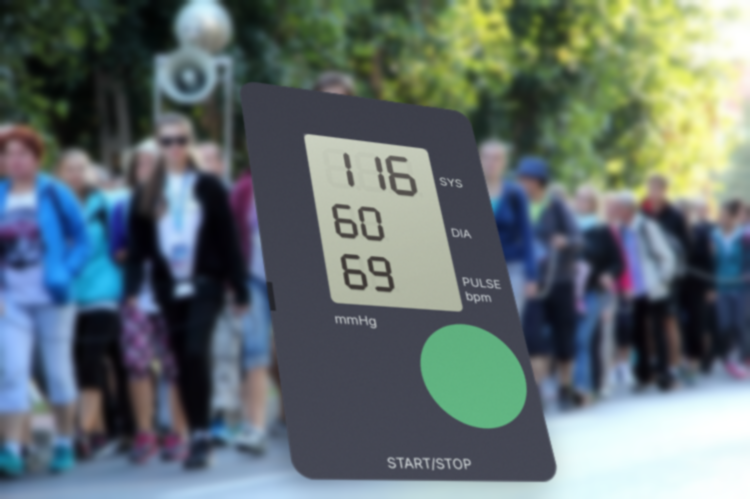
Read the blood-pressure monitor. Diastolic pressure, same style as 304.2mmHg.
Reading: 60mmHg
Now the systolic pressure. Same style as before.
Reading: 116mmHg
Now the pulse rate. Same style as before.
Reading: 69bpm
